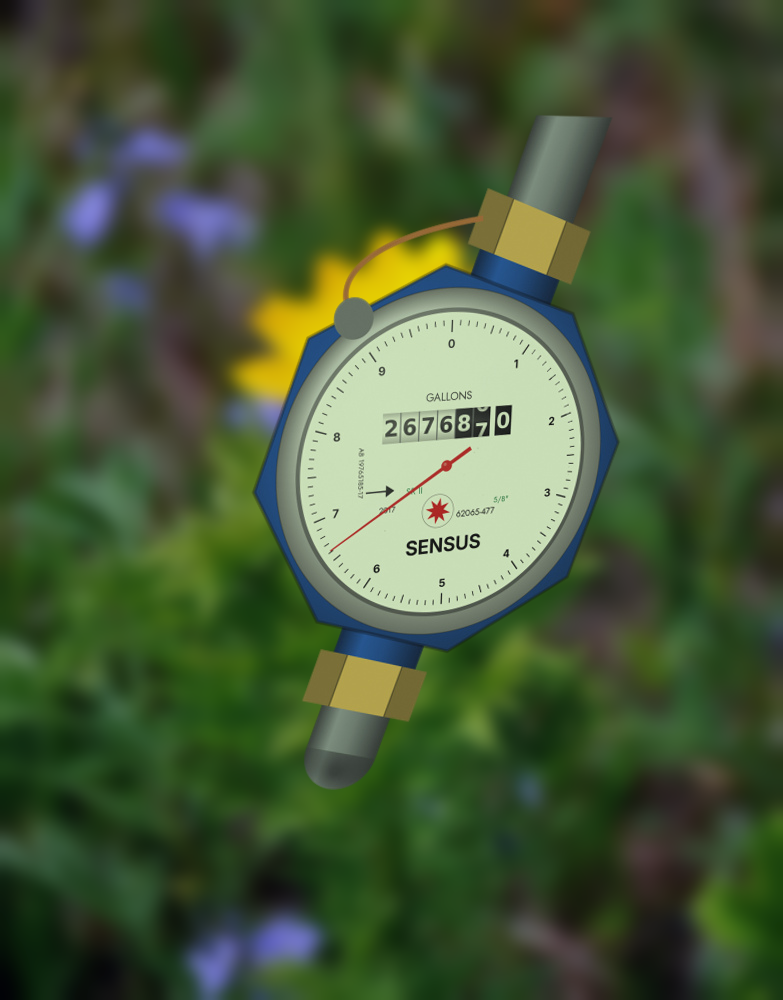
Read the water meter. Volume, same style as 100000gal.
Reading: 2676866.6gal
